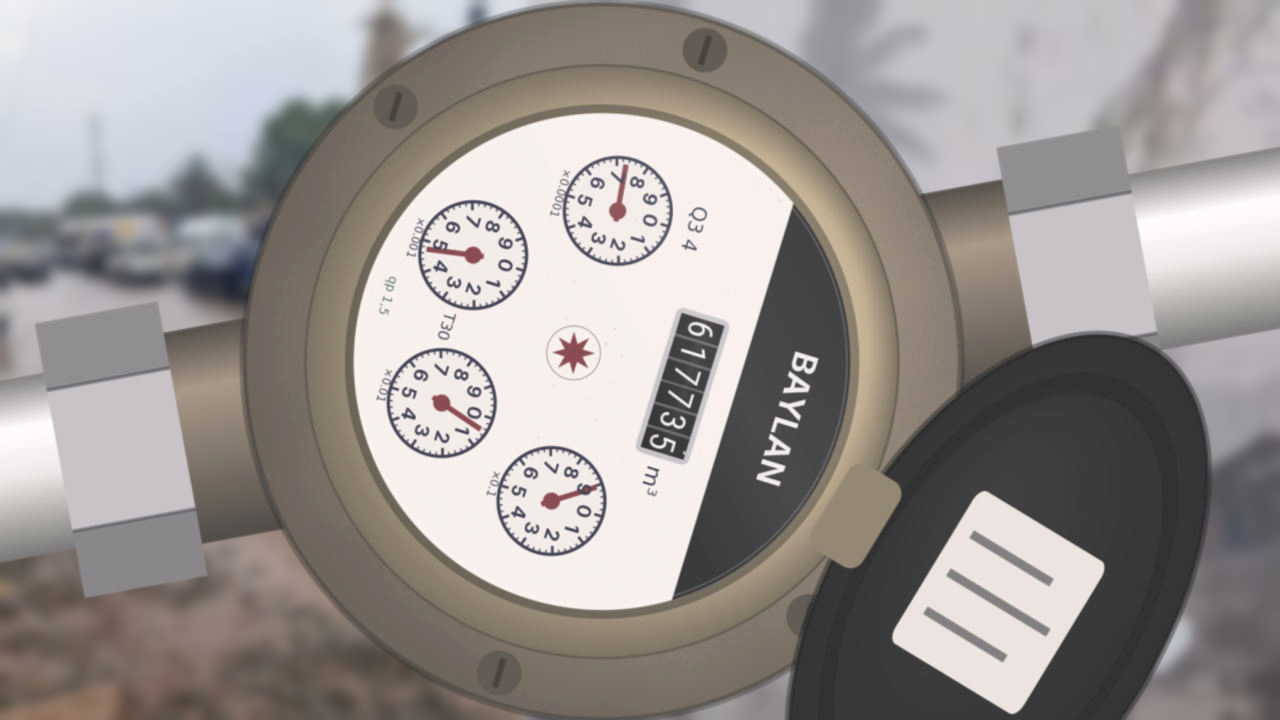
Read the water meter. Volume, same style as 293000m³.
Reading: 617734.9047m³
